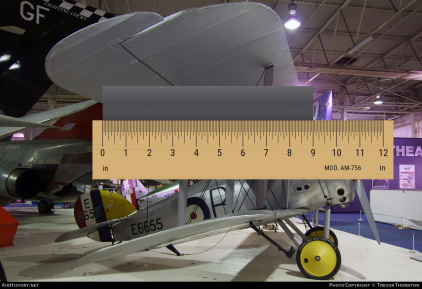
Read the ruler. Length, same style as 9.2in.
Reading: 9in
